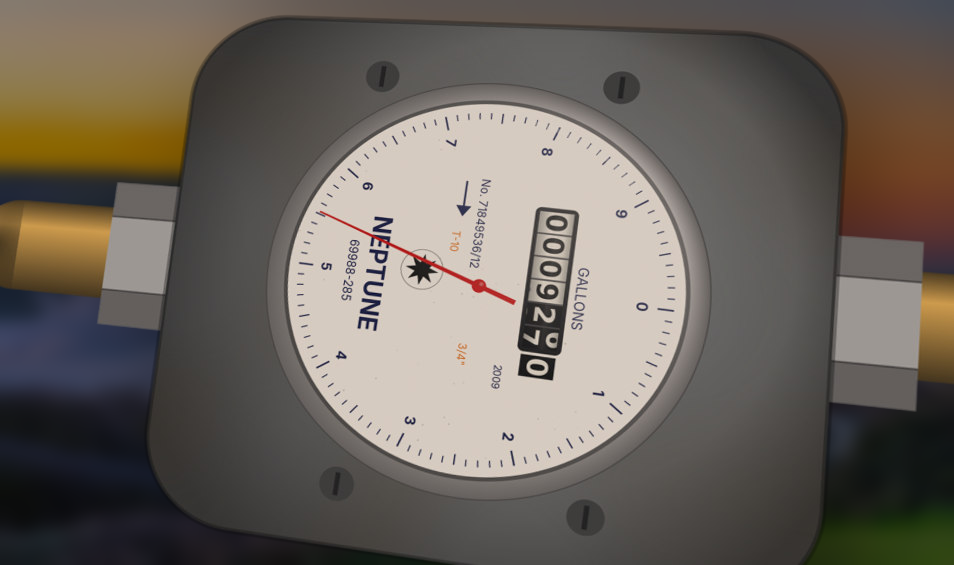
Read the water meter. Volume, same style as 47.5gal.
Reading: 9265.5gal
